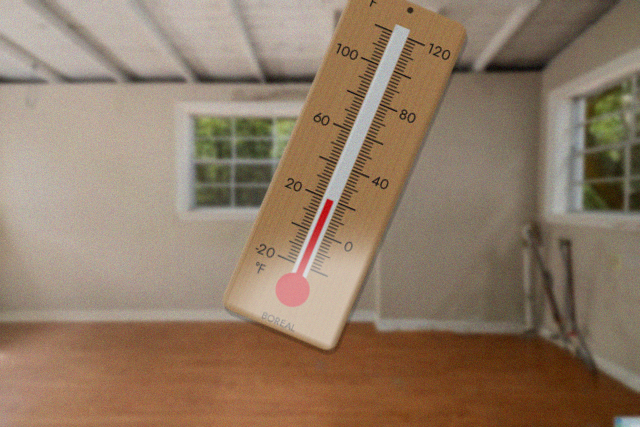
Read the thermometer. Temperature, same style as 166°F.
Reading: 20°F
